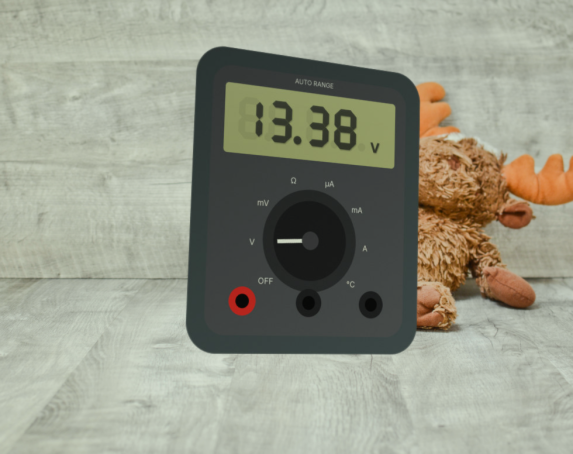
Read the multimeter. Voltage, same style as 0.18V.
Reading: 13.38V
